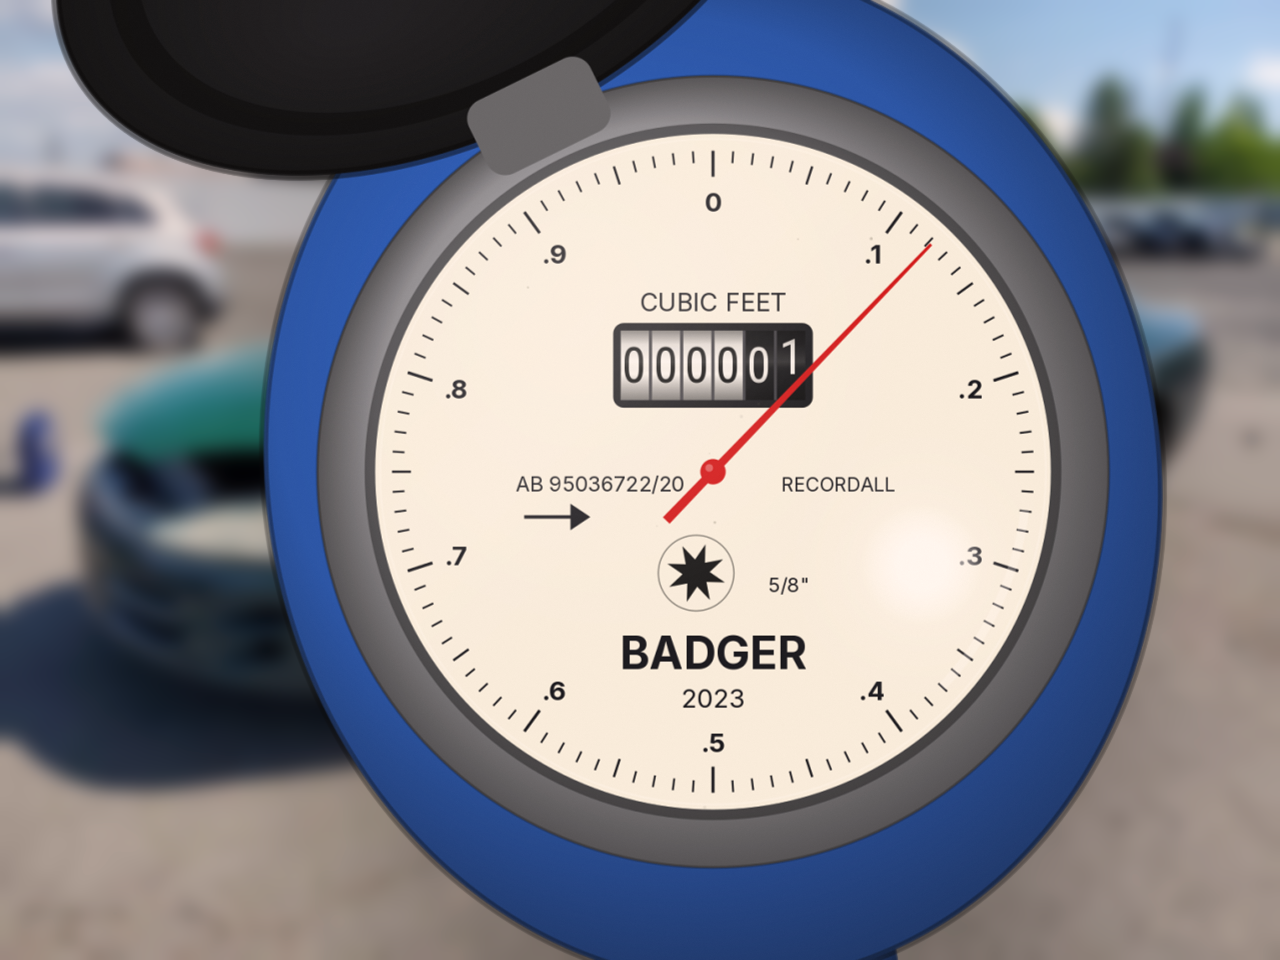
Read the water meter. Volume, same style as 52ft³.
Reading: 1.12ft³
